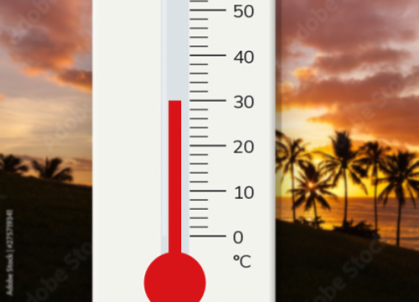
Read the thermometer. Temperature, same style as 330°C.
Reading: 30°C
